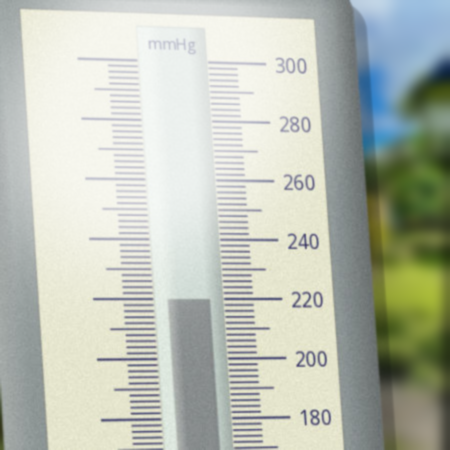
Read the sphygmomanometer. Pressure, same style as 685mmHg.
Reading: 220mmHg
